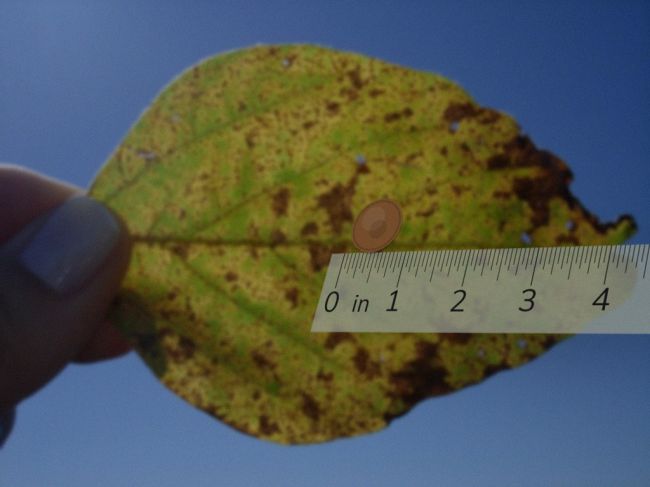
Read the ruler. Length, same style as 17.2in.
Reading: 0.8125in
